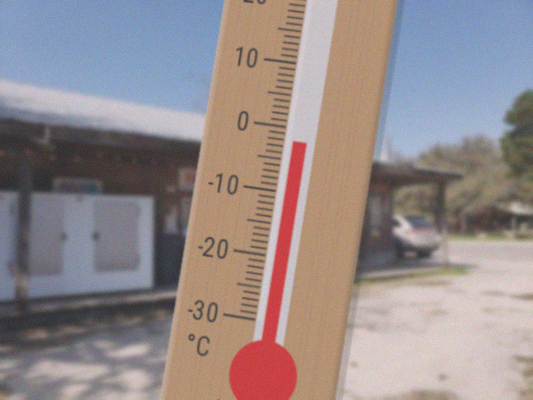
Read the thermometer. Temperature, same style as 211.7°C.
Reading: -2°C
